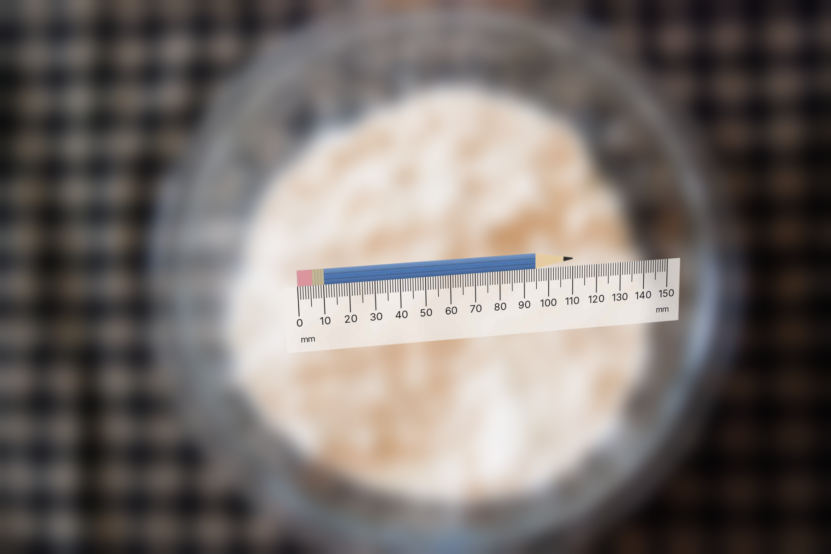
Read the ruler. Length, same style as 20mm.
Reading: 110mm
